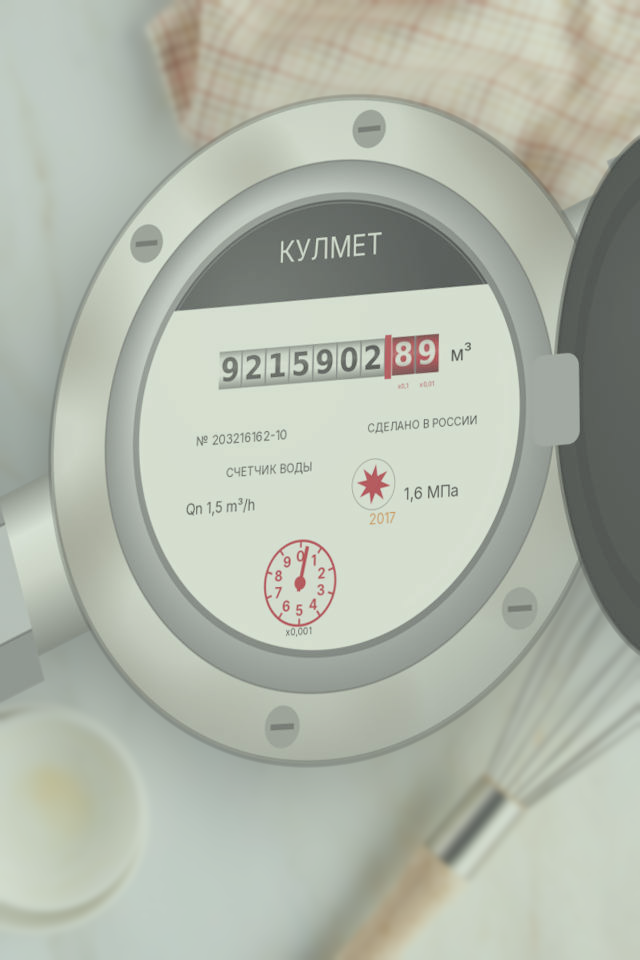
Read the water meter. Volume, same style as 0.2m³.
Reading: 9215902.890m³
